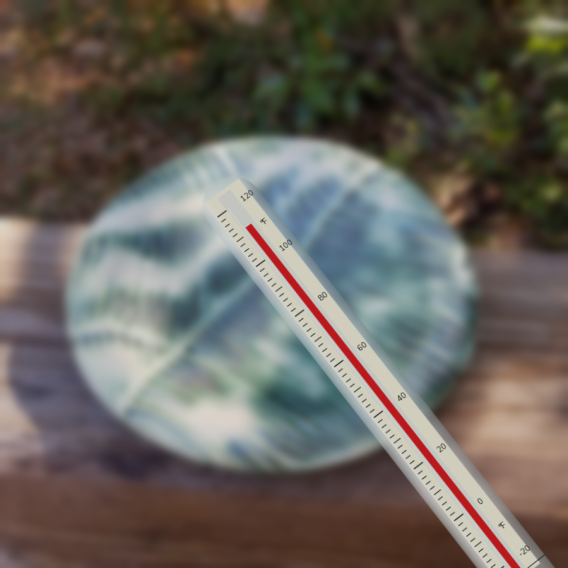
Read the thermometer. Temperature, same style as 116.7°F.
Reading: 112°F
